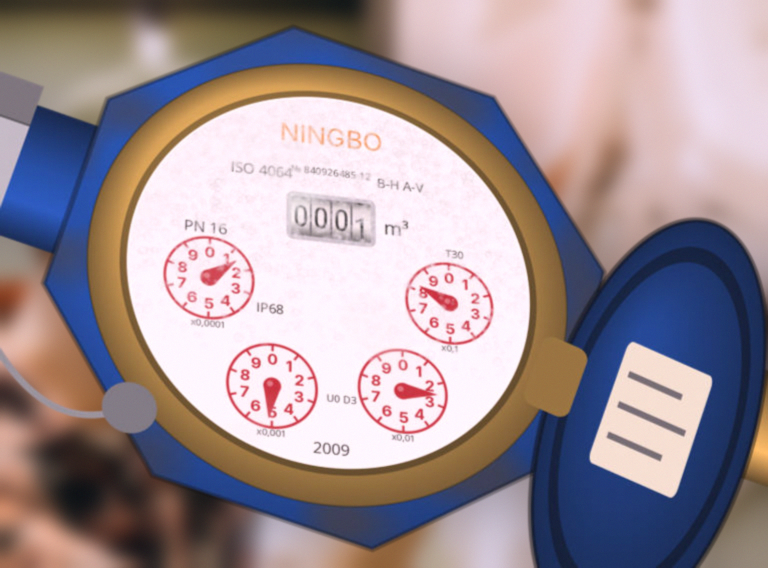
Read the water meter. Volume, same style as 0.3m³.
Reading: 0.8251m³
